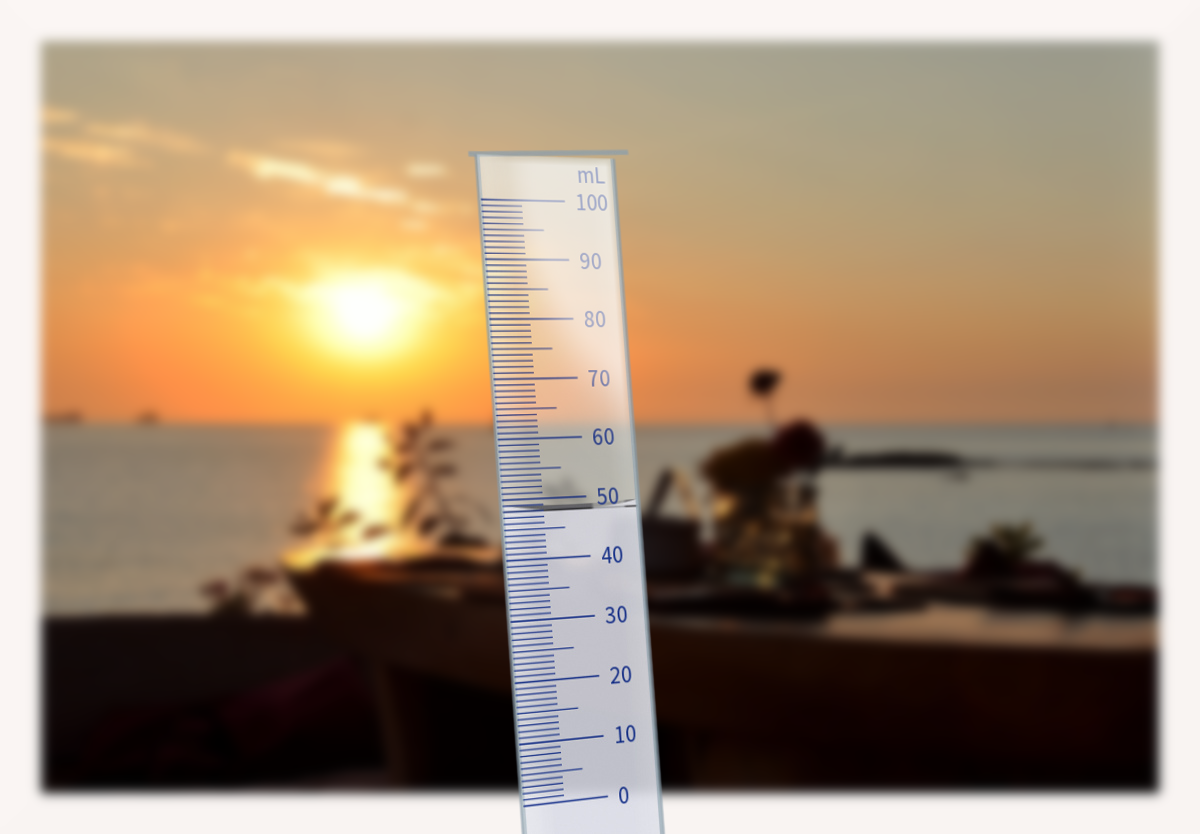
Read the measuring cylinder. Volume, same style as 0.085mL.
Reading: 48mL
